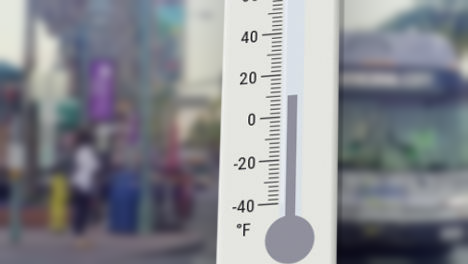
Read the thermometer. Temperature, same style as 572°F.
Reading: 10°F
